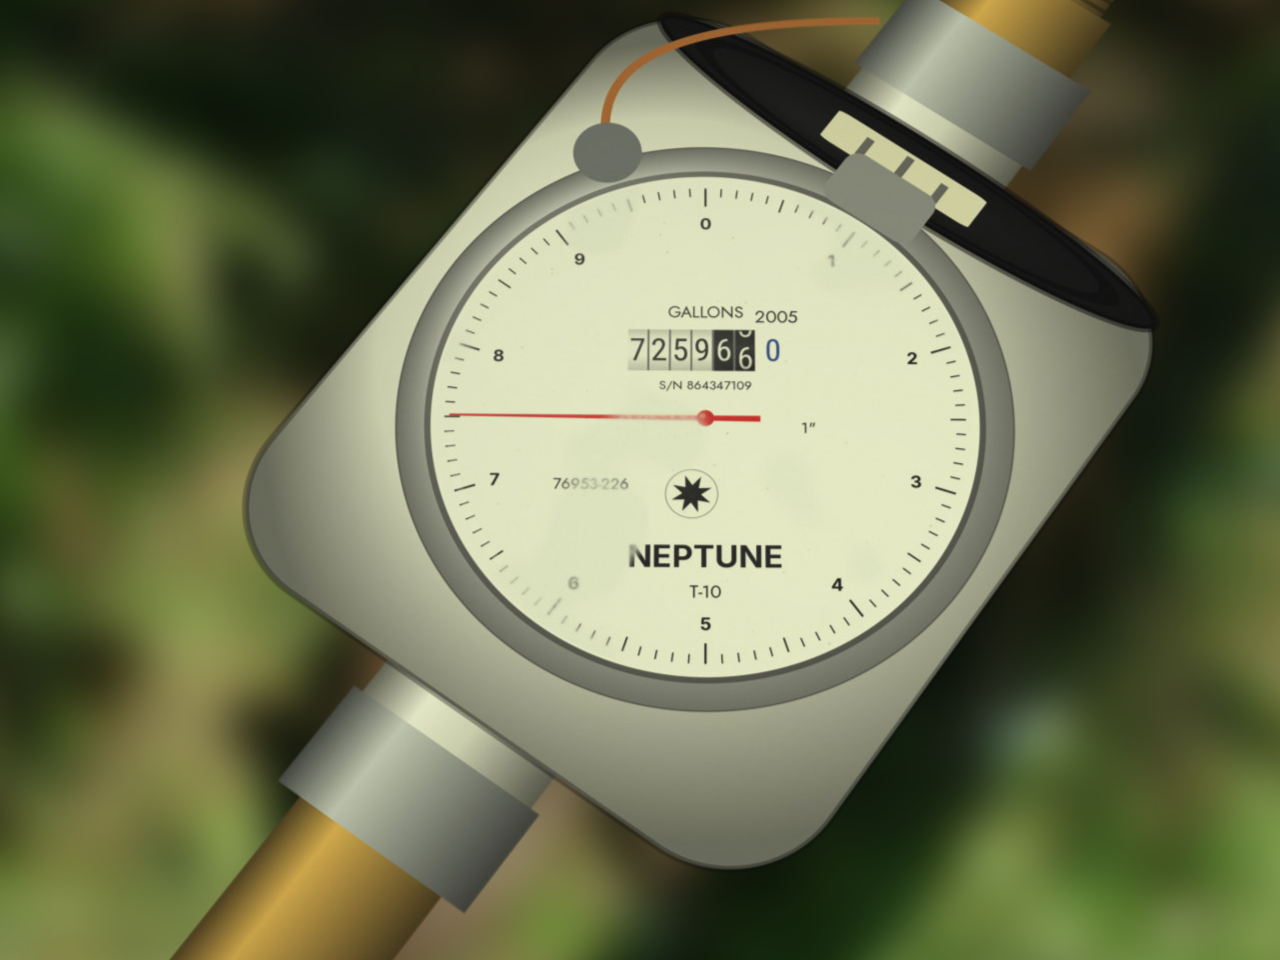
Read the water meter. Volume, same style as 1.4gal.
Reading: 7259657.5gal
